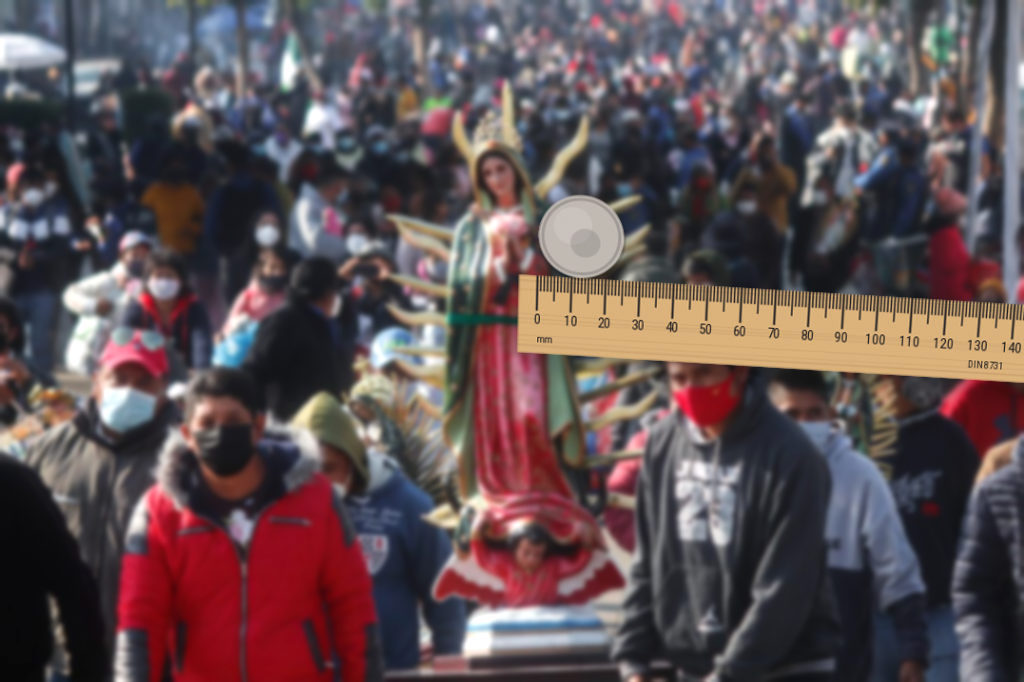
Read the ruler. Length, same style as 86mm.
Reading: 25mm
